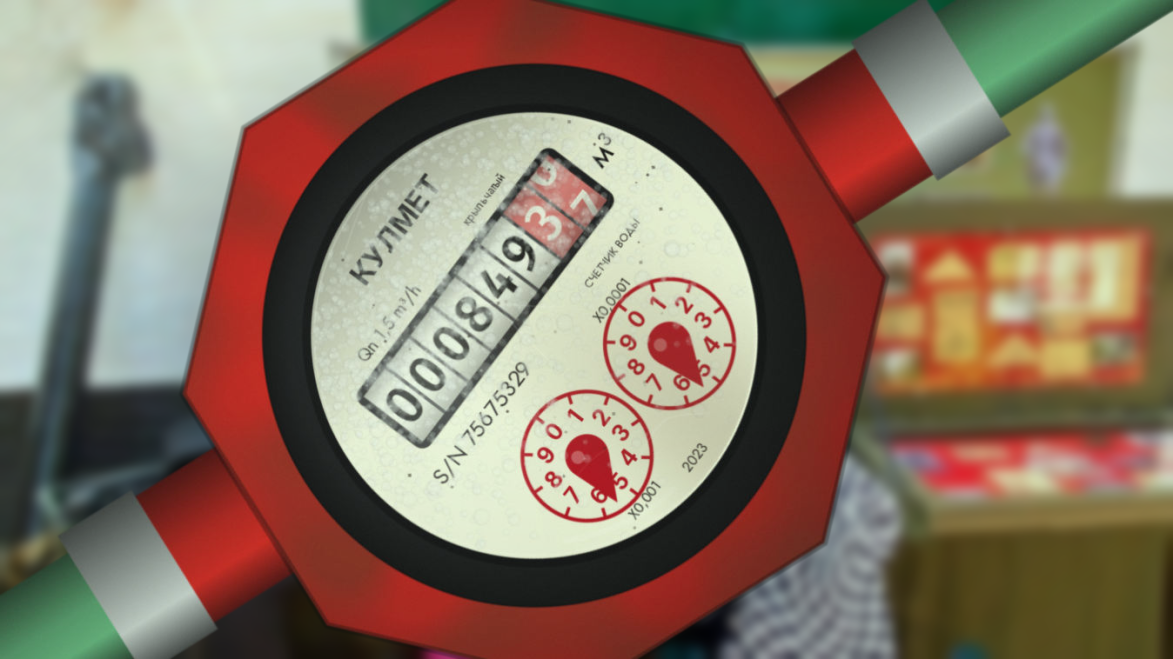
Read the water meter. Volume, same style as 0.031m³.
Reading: 849.3655m³
